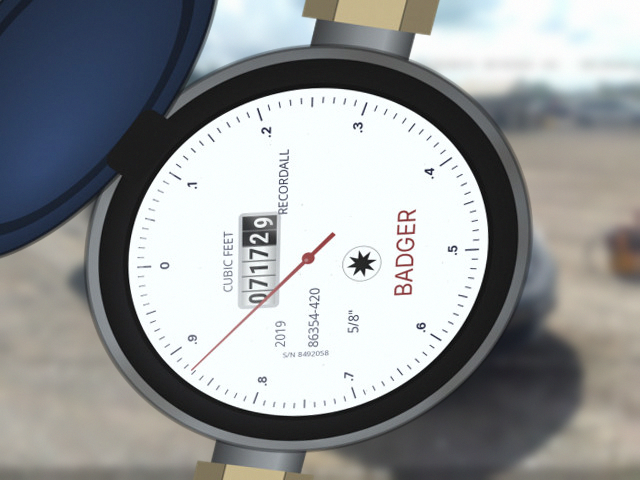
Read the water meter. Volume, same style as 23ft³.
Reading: 71728.87ft³
